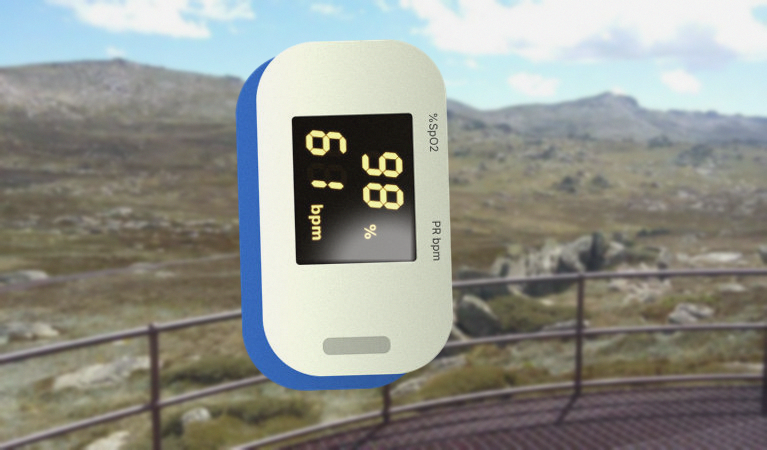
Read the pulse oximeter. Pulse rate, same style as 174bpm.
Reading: 61bpm
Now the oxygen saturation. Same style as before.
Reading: 98%
